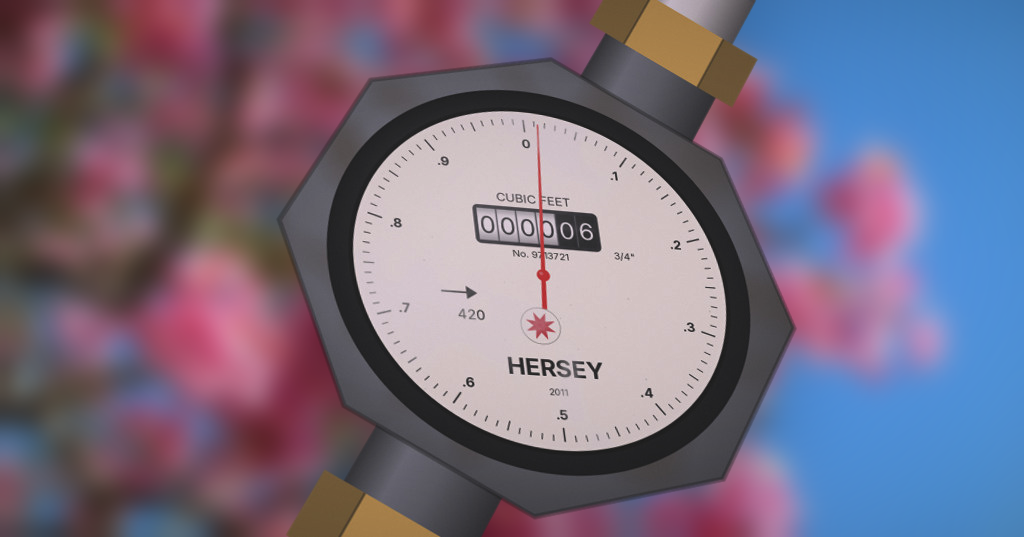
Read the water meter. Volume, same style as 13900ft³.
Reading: 6.01ft³
